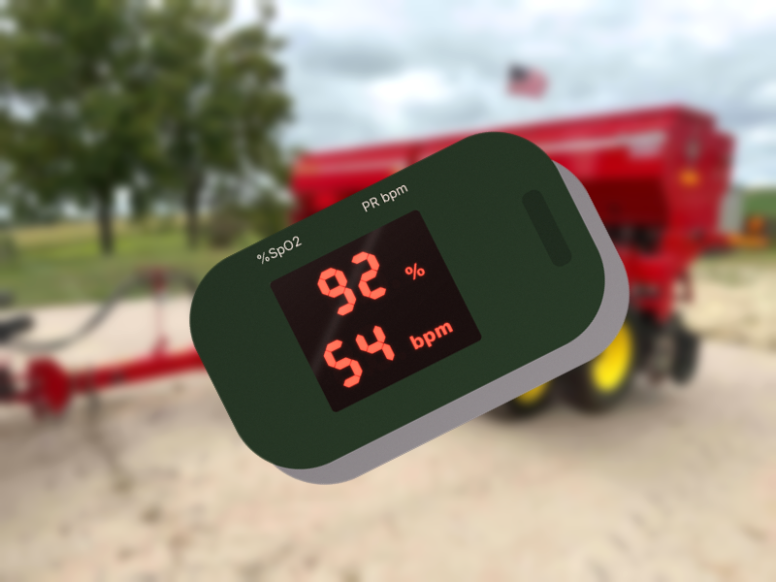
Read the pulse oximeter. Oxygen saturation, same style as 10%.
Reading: 92%
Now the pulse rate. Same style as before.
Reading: 54bpm
